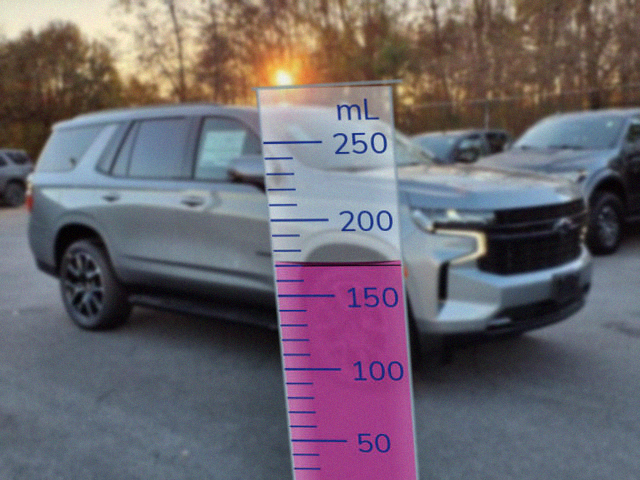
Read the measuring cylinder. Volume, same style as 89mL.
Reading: 170mL
